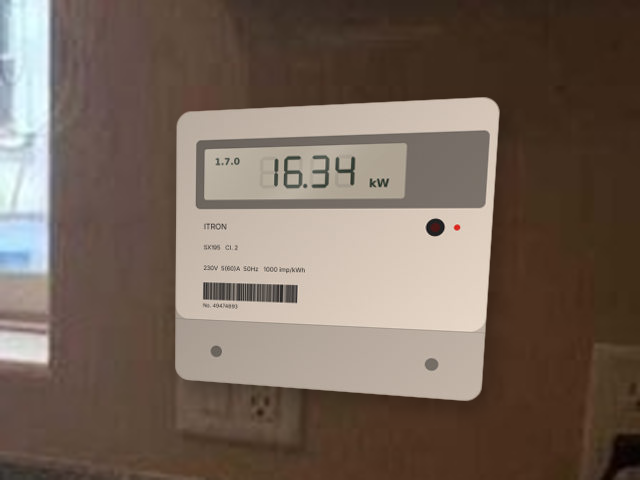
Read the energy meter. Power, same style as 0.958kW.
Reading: 16.34kW
